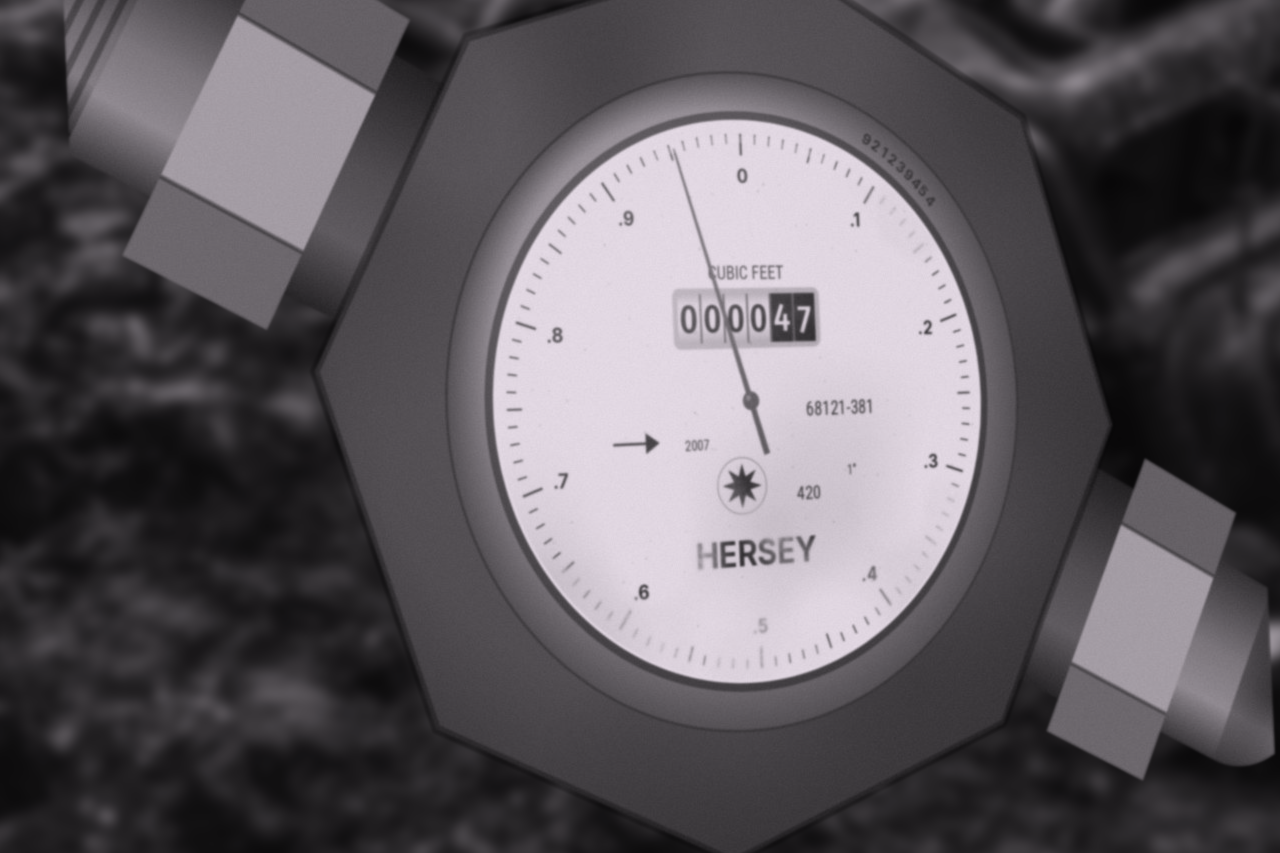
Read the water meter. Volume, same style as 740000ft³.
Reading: 46.95ft³
